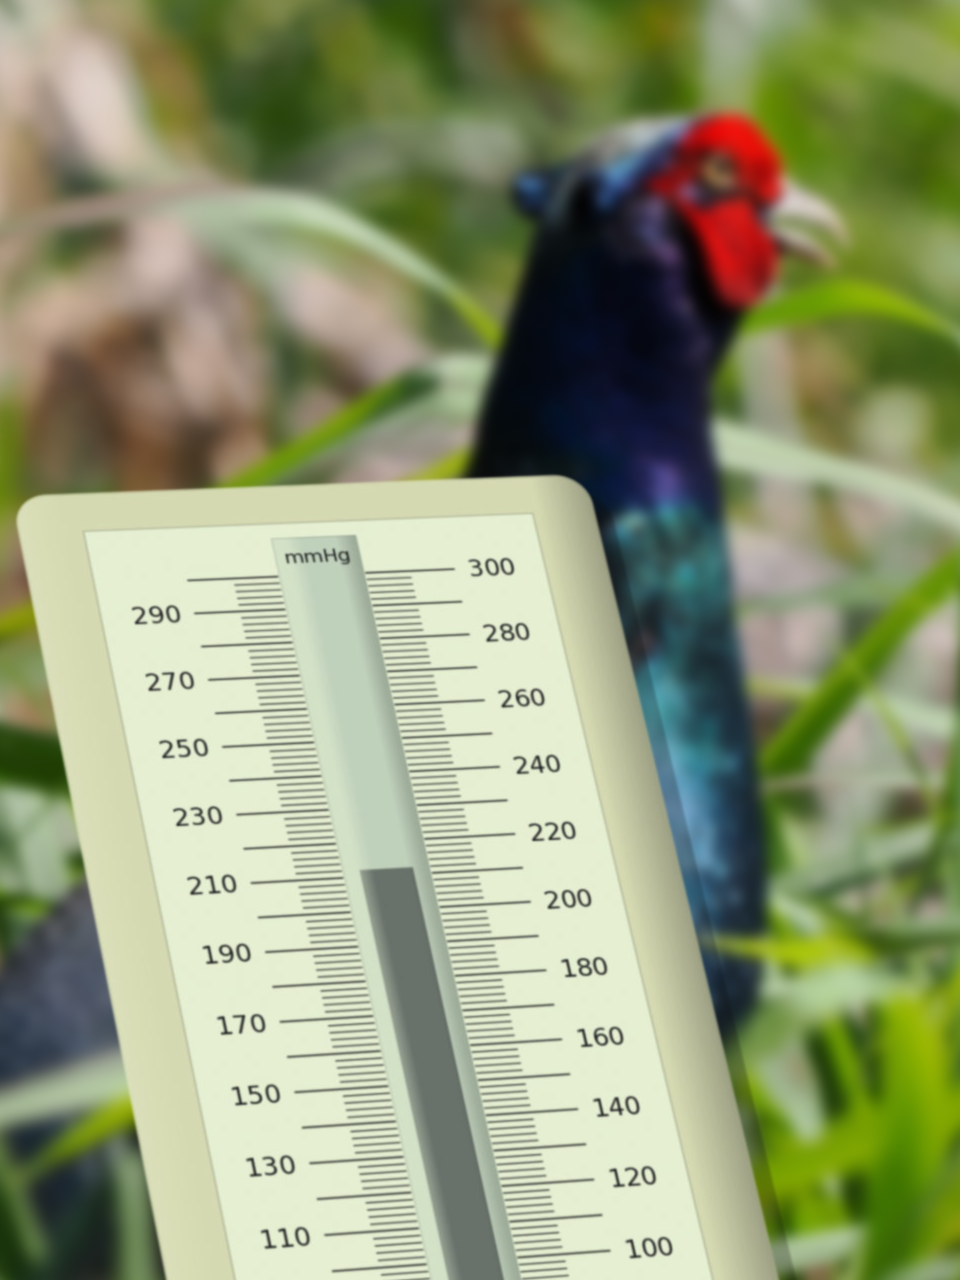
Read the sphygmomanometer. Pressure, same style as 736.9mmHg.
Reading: 212mmHg
